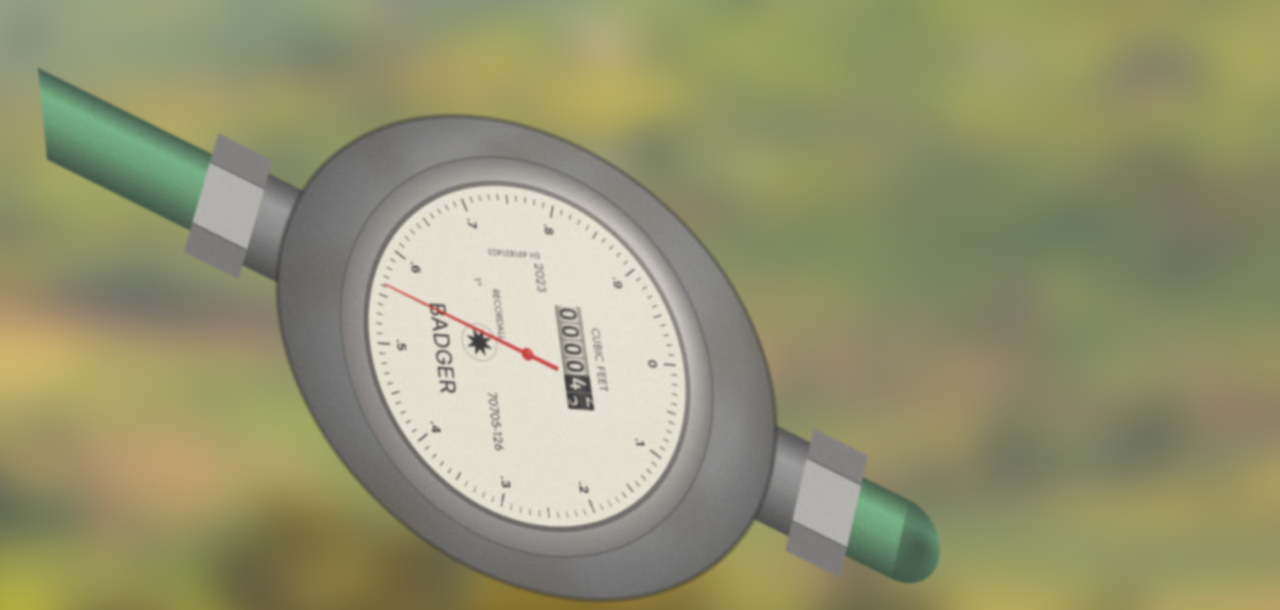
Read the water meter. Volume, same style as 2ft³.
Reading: 42.56ft³
